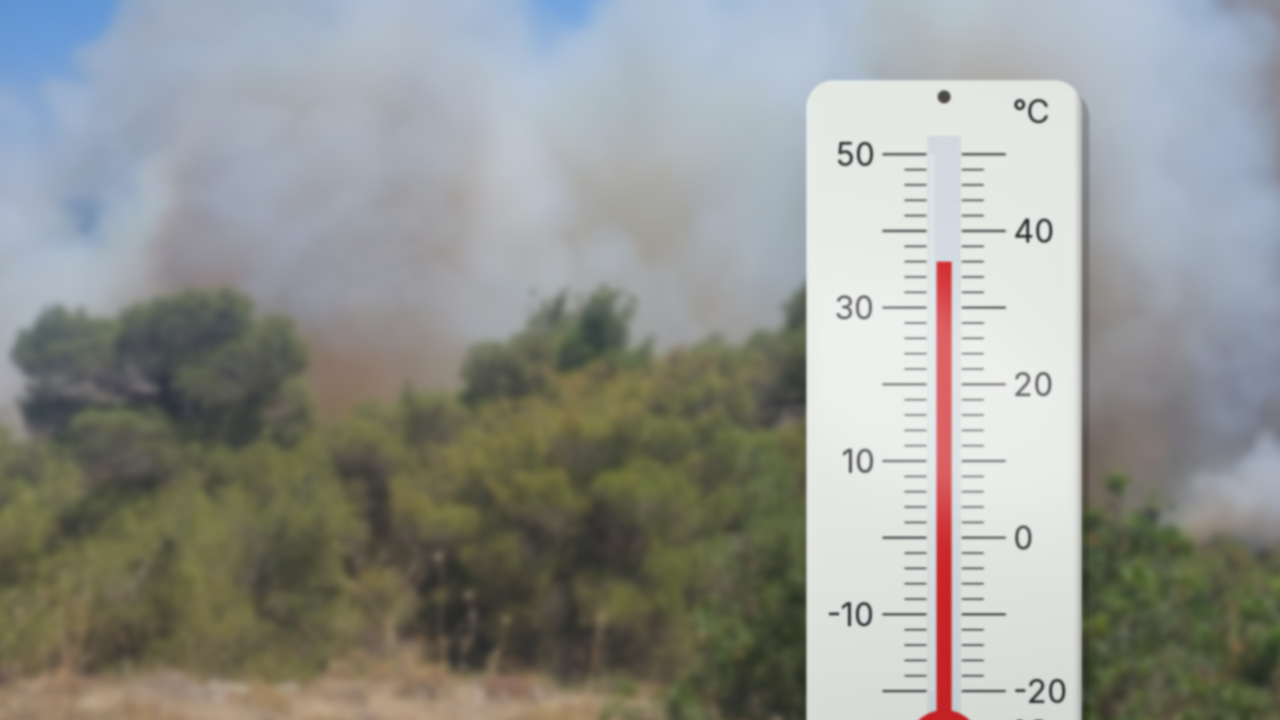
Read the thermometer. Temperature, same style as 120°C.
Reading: 36°C
